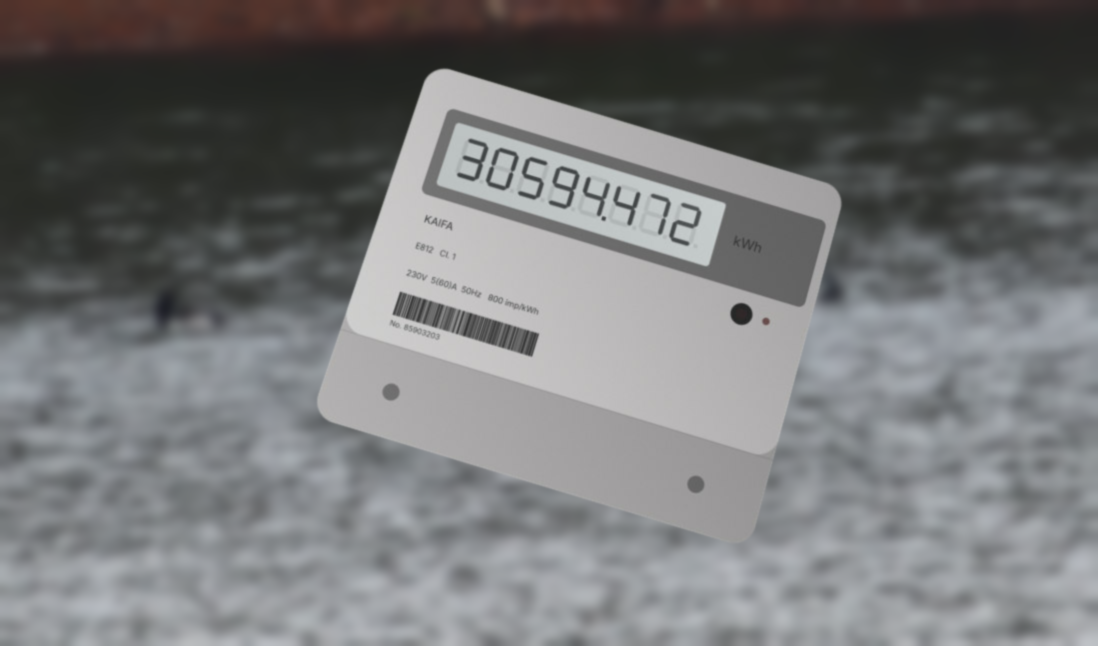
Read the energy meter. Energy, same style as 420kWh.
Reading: 30594.472kWh
